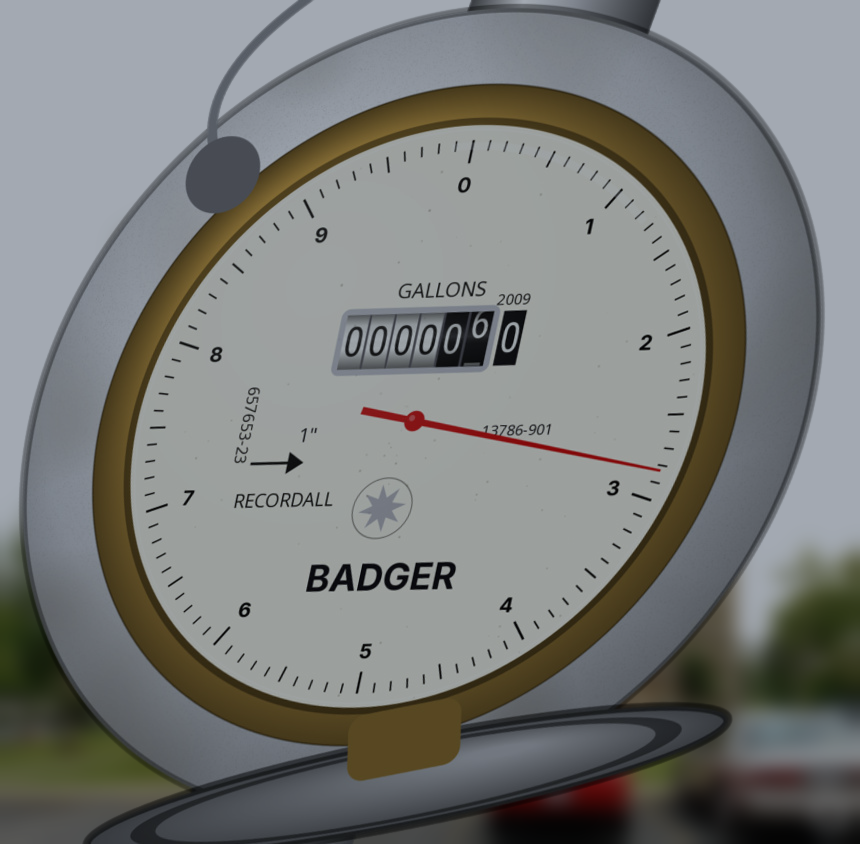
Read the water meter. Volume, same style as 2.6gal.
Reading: 62.8gal
